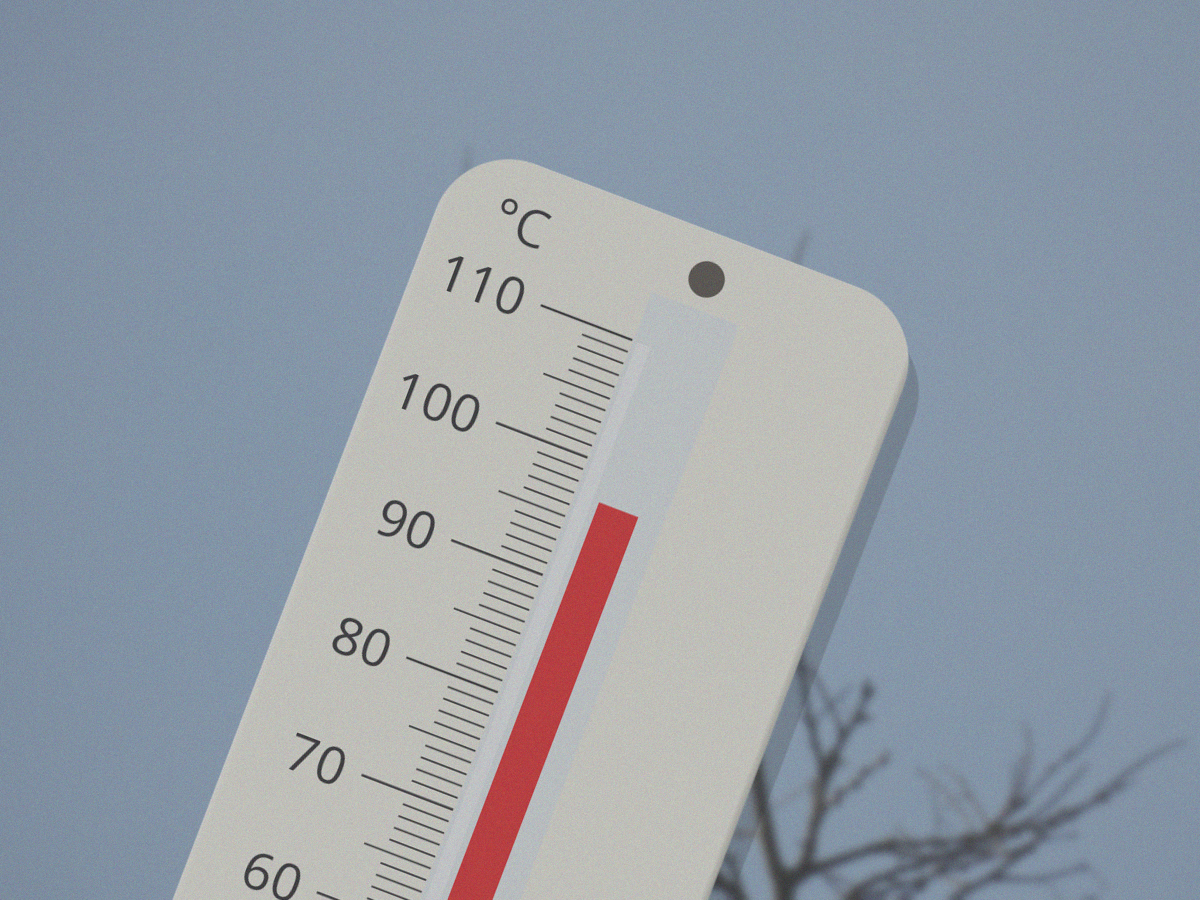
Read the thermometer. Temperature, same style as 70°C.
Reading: 97°C
